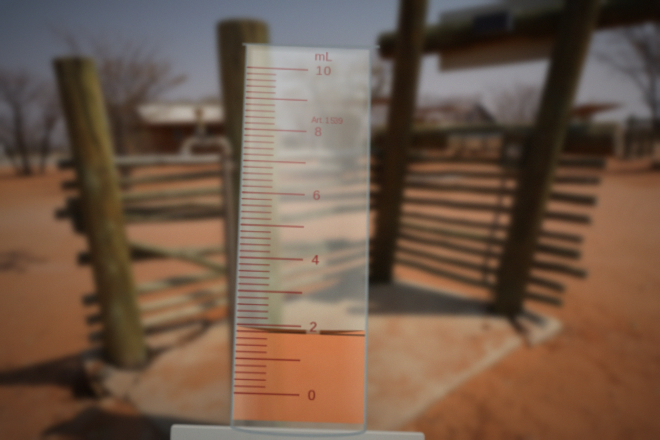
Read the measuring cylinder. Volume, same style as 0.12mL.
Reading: 1.8mL
